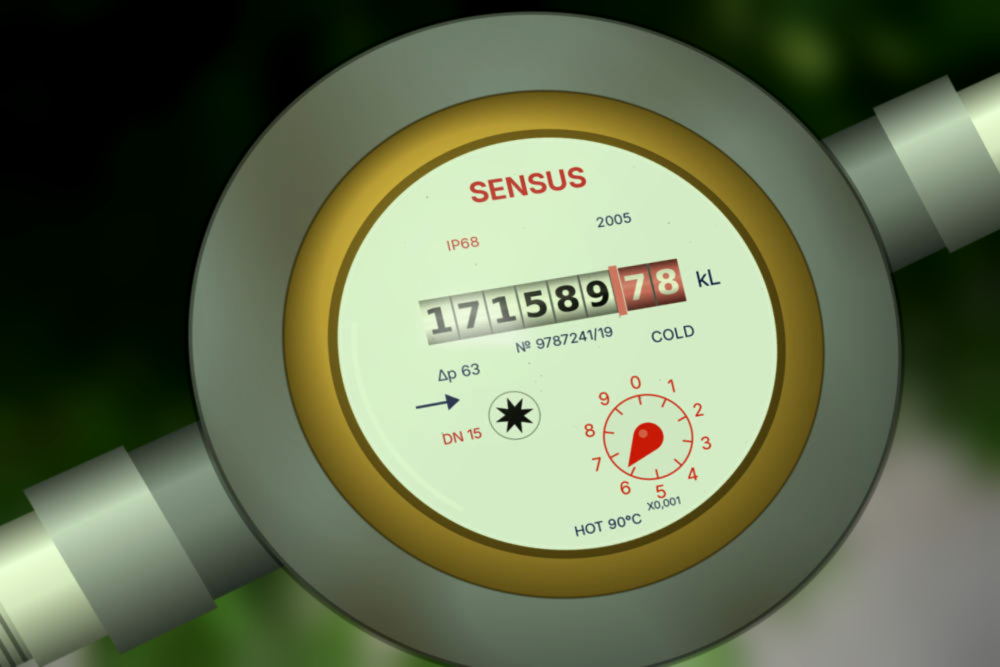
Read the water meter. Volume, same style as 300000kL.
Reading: 171589.786kL
